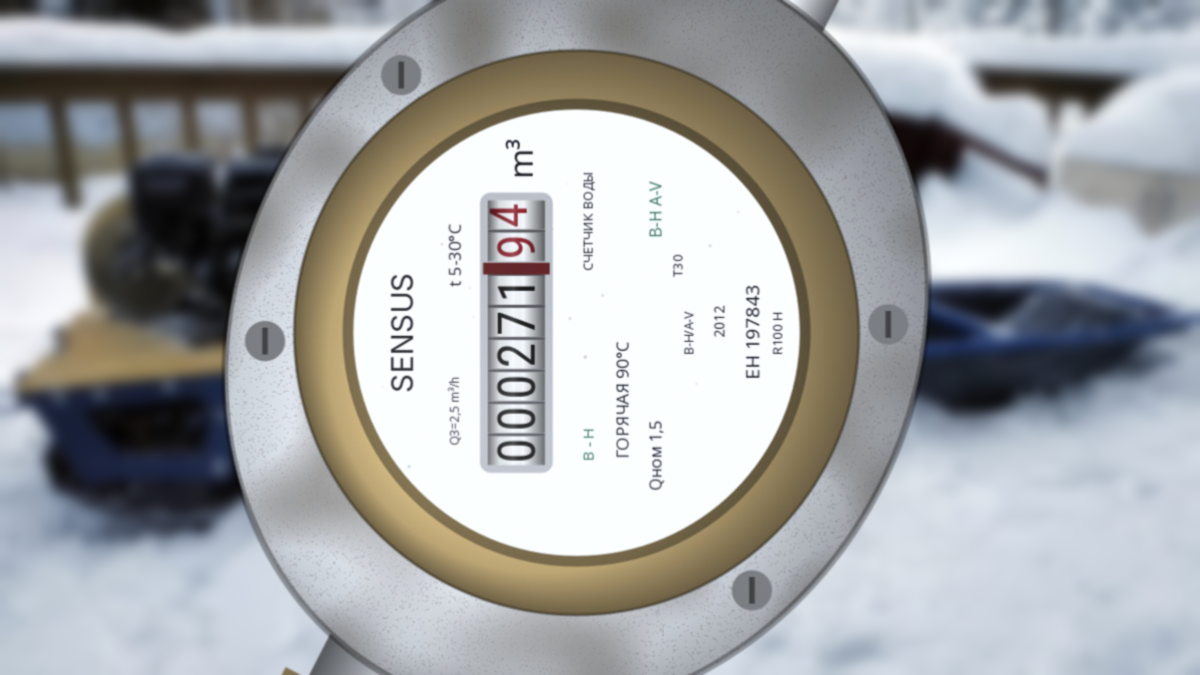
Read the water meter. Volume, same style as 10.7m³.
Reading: 271.94m³
